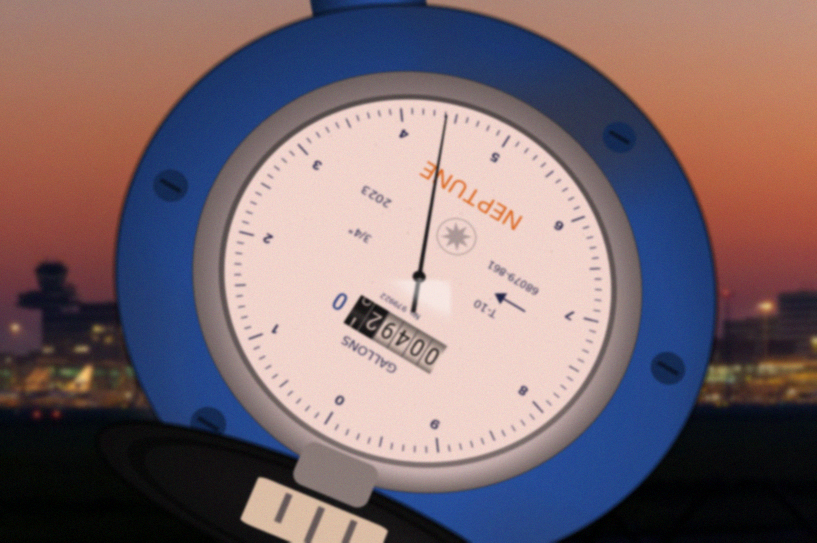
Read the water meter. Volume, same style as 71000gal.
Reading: 49214.4gal
